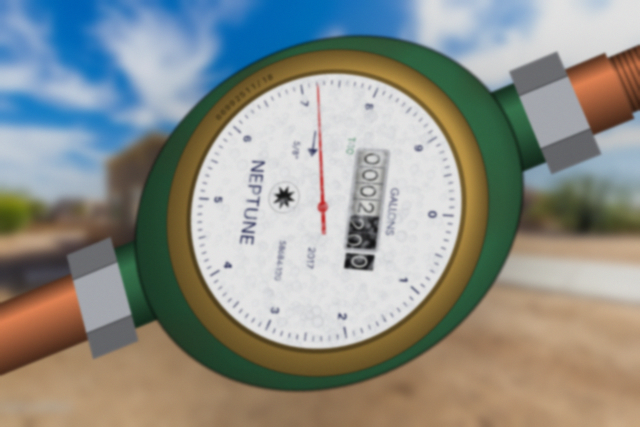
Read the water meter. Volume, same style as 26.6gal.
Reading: 2197.2gal
